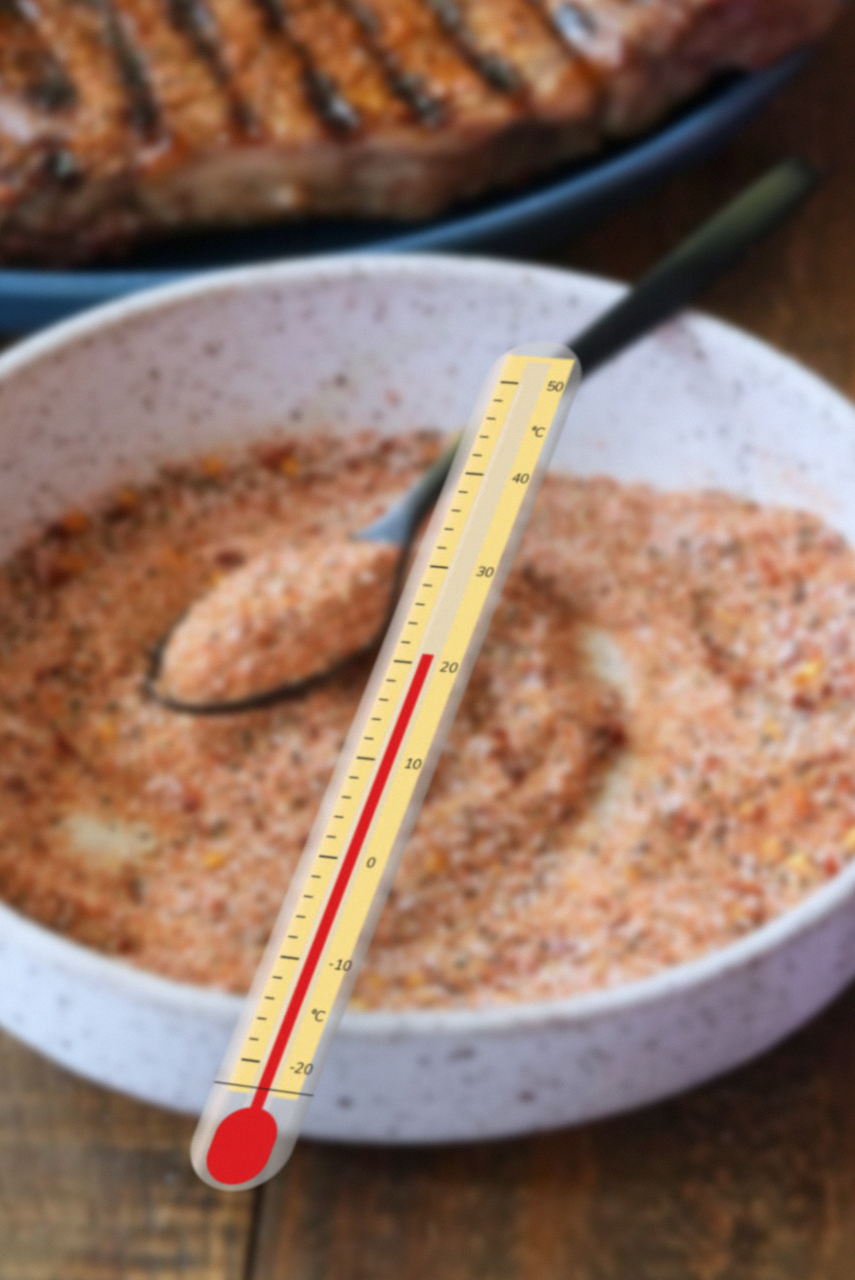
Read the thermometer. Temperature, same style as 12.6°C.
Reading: 21°C
